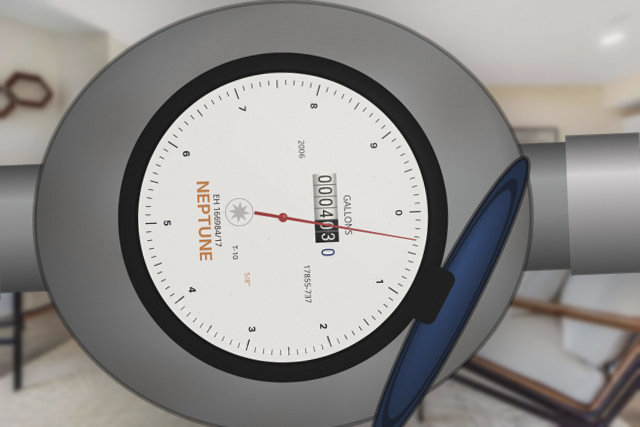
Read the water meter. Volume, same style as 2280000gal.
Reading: 4030.3gal
